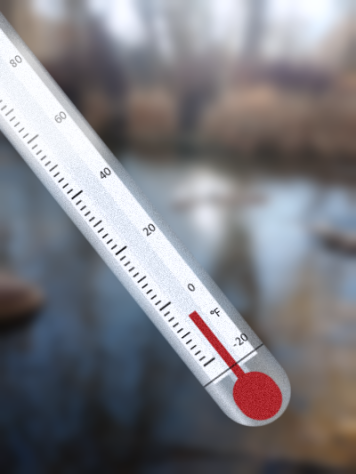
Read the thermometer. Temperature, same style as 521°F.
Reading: -6°F
